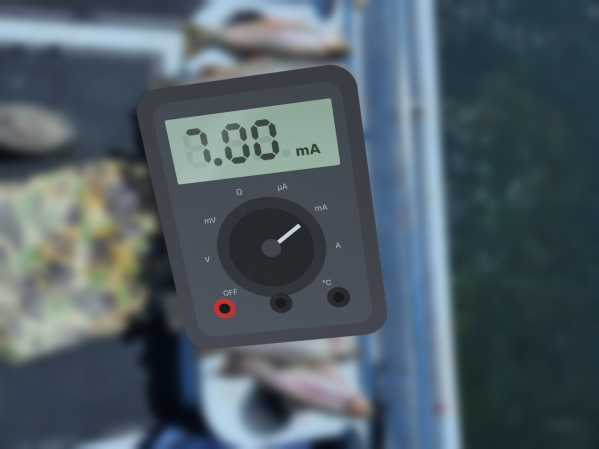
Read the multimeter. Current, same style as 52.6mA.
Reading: 7.00mA
